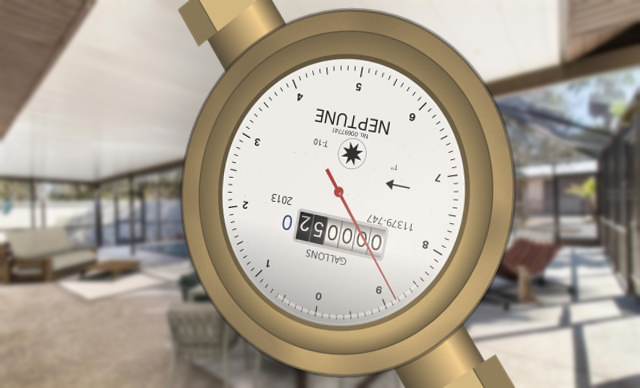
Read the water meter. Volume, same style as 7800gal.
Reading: 518.8gal
